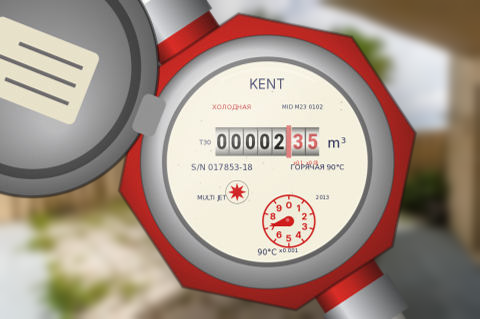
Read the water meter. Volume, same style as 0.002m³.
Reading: 2.357m³
